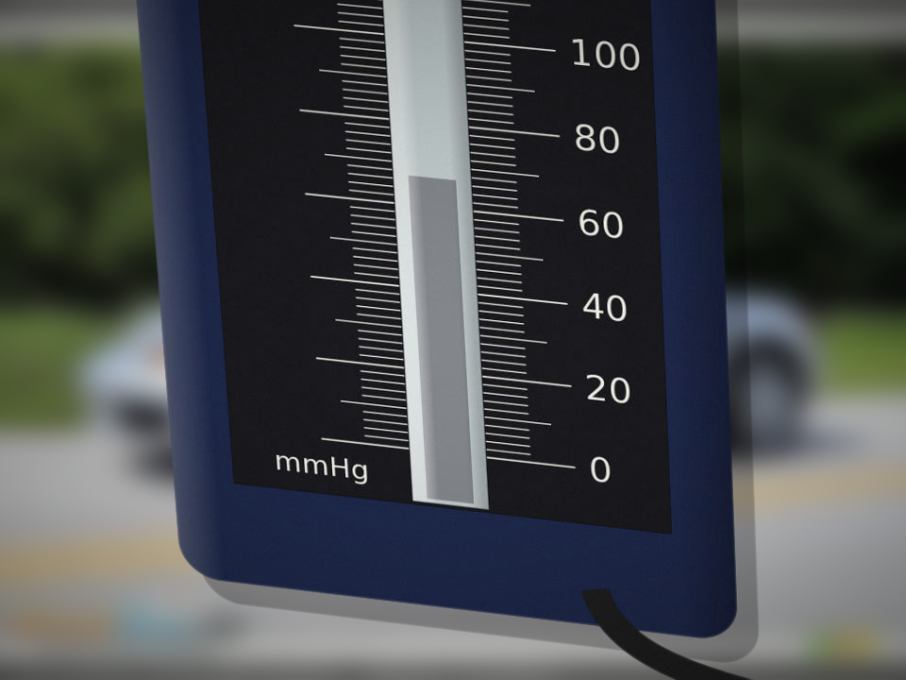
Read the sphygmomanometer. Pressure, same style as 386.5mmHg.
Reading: 67mmHg
